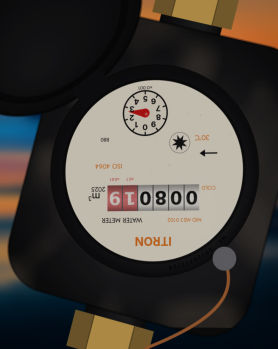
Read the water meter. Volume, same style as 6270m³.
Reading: 80.192m³
